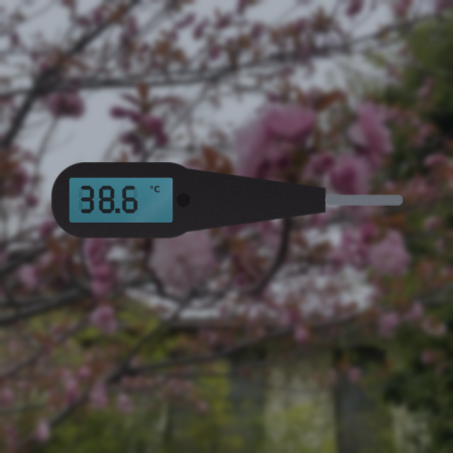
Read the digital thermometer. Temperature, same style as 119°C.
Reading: 38.6°C
